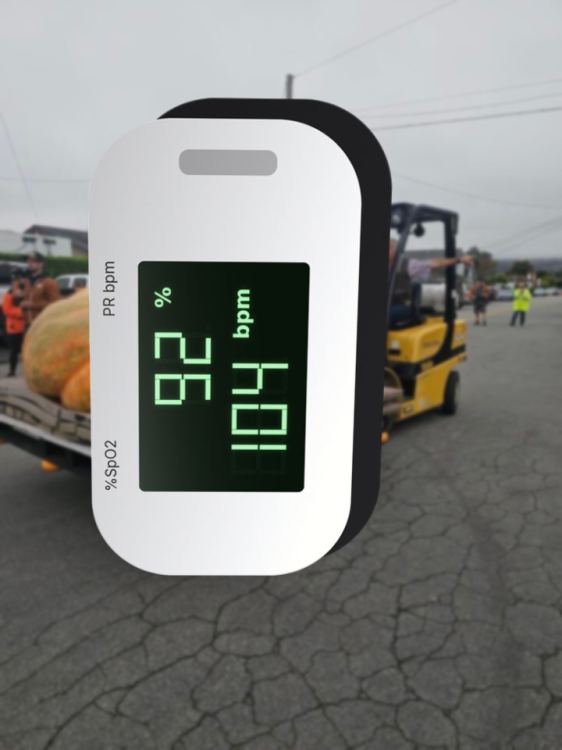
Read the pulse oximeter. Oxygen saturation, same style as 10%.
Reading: 92%
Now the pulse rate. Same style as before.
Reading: 104bpm
